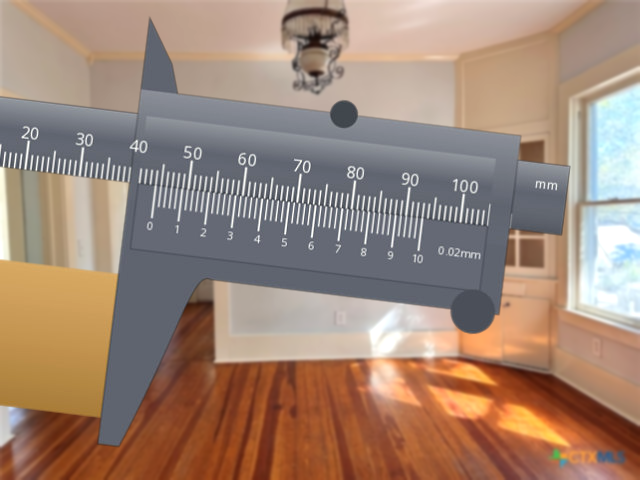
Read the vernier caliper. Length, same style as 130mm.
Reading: 44.0mm
